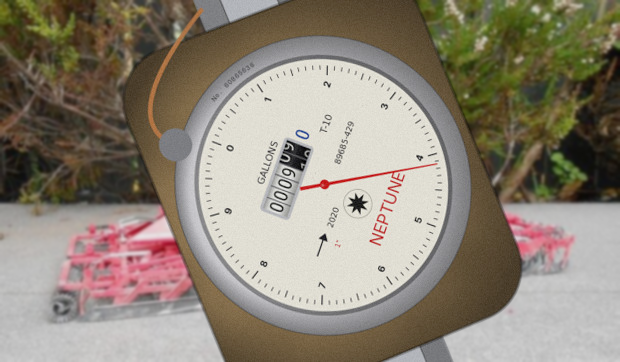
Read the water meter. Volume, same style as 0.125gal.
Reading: 9094.1gal
